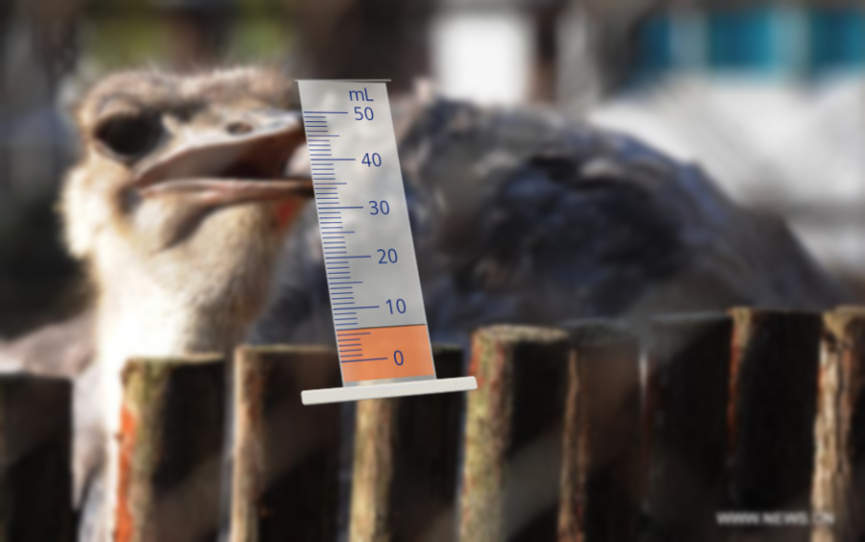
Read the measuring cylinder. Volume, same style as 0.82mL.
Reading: 6mL
